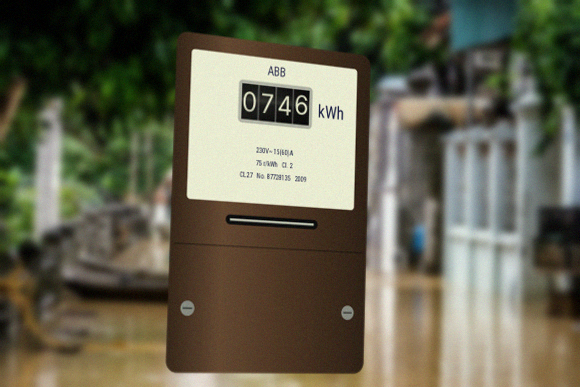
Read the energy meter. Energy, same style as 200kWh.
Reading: 746kWh
